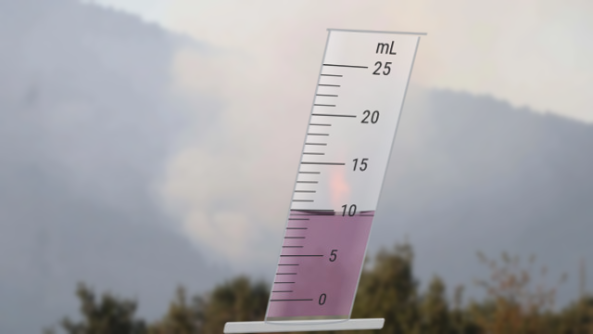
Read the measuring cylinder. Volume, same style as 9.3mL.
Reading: 9.5mL
